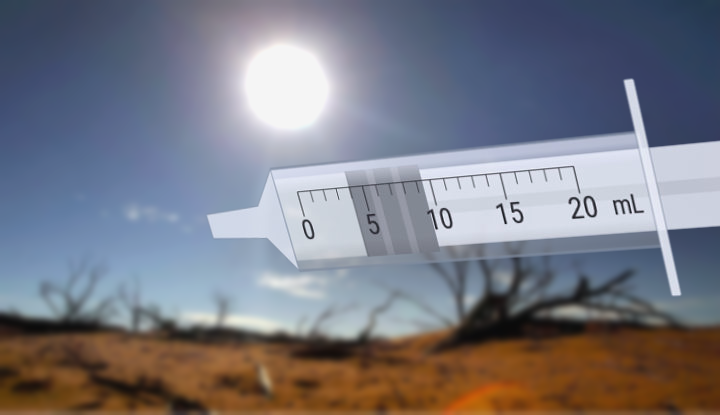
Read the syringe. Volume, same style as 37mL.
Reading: 4mL
